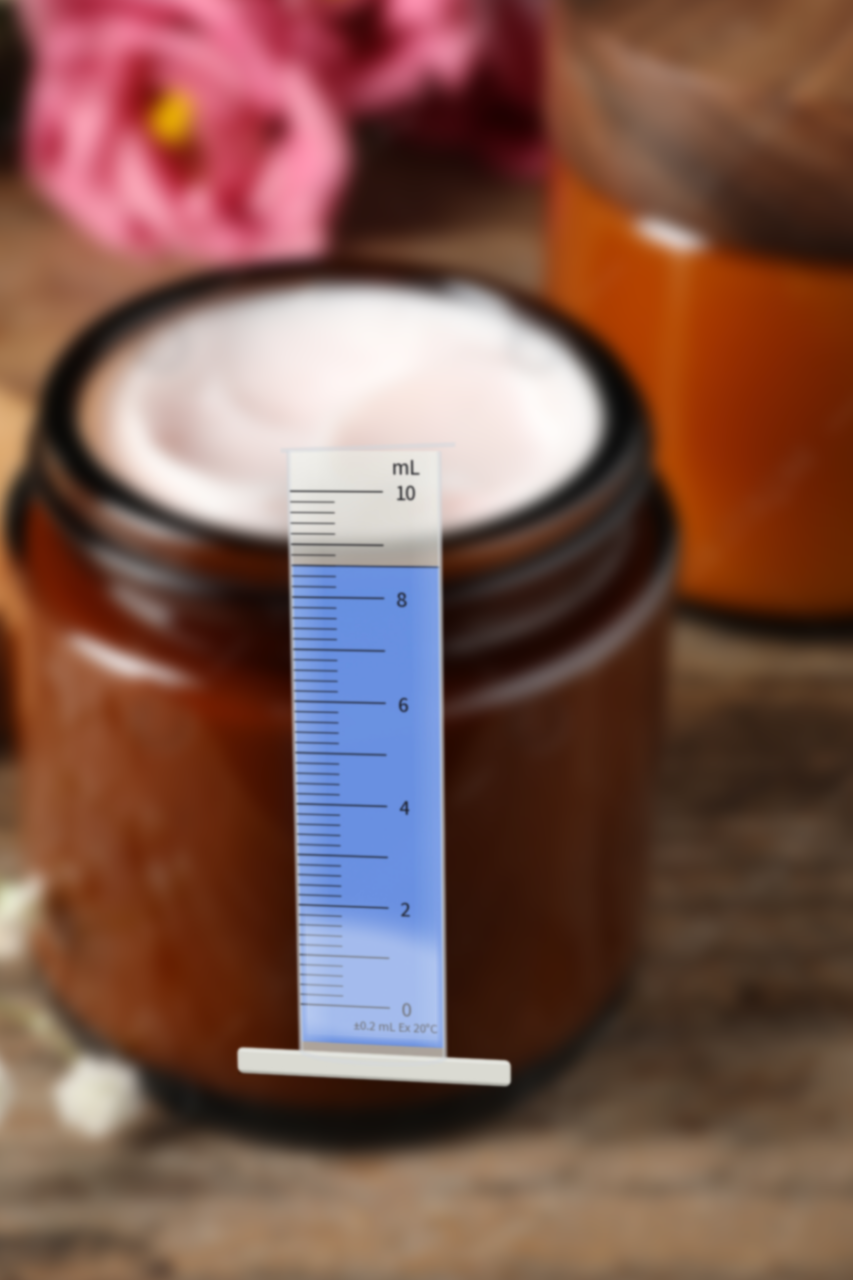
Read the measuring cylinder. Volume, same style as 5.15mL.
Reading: 8.6mL
